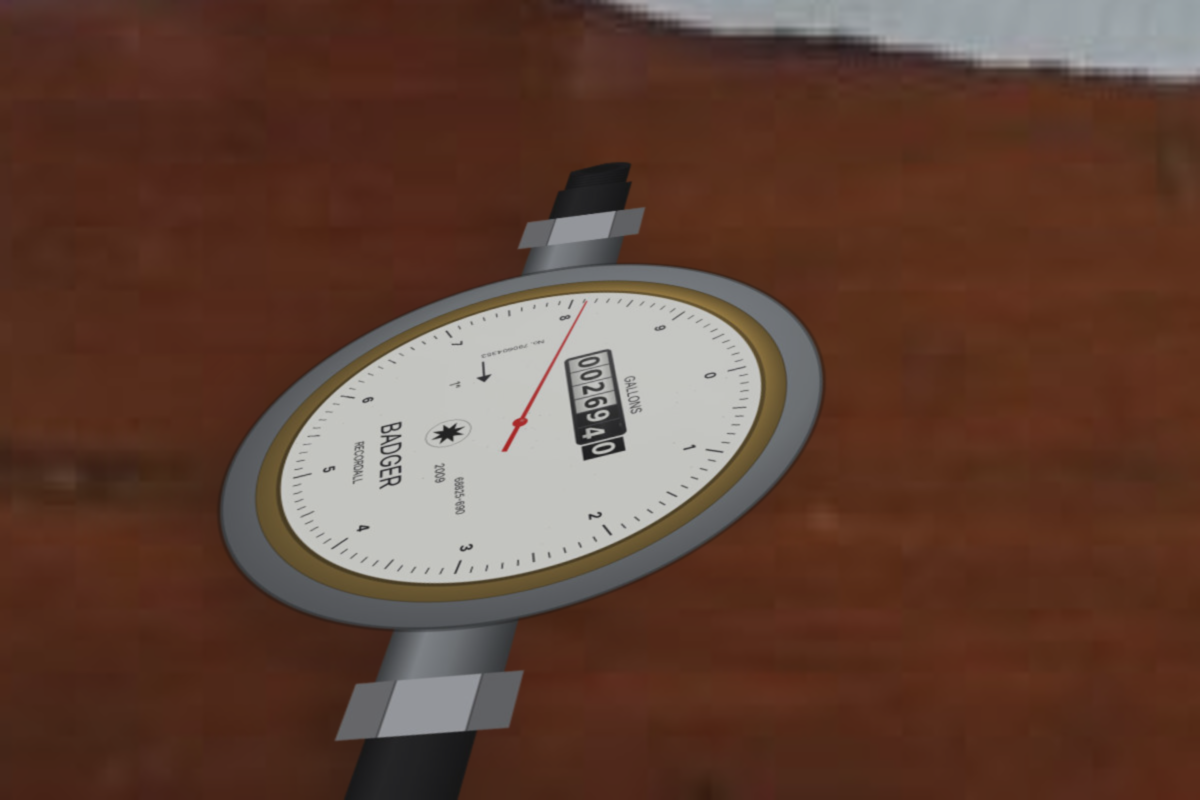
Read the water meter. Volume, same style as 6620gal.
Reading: 26938.1gal
